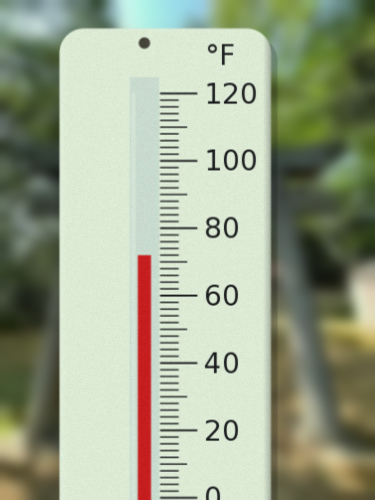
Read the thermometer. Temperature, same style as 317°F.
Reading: 72°F
